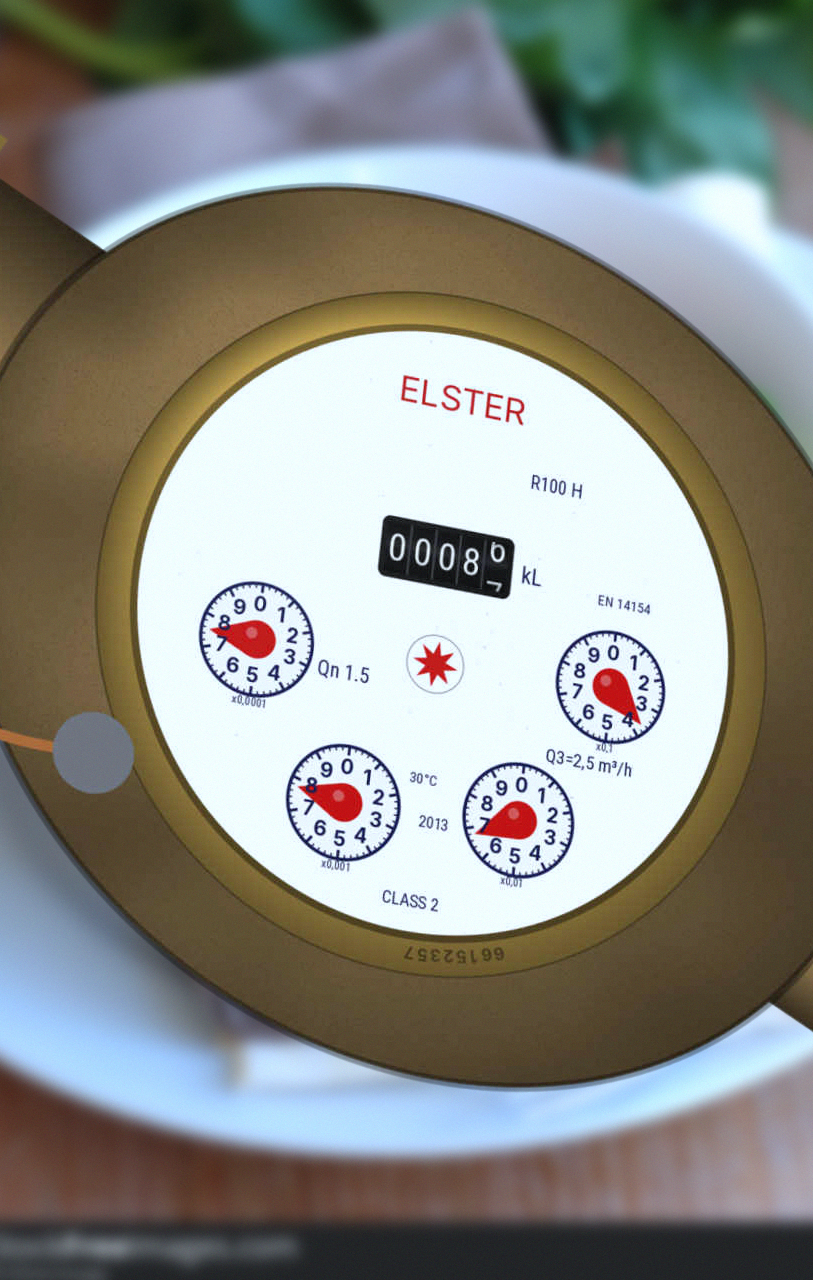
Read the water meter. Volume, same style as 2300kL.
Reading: 86.3677kL
